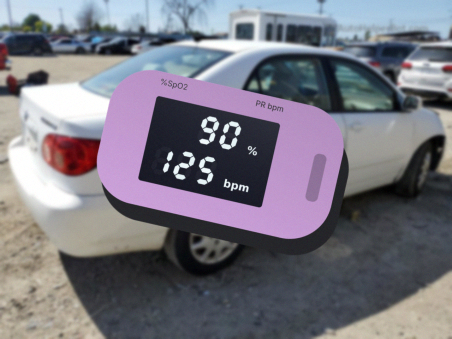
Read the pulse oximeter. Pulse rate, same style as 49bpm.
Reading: 125bpm
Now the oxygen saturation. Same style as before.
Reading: 90%
